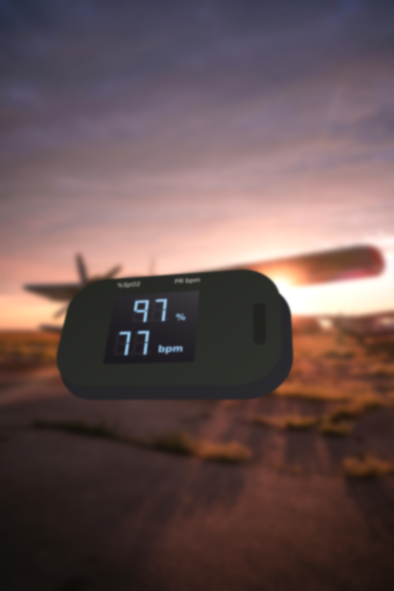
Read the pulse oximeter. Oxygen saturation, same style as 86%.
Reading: 97%
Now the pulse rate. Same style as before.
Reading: 77bpm
